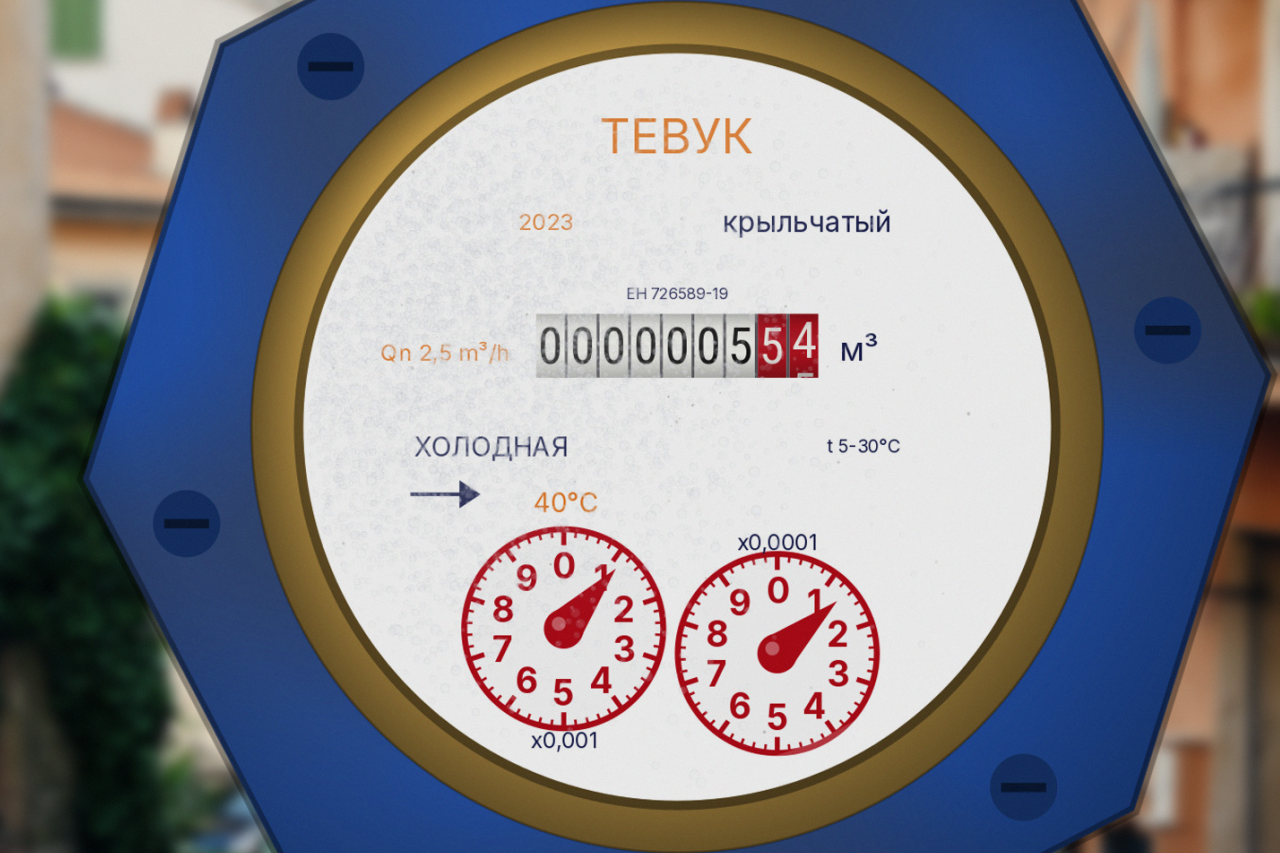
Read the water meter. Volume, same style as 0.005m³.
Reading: 5.5411m³
